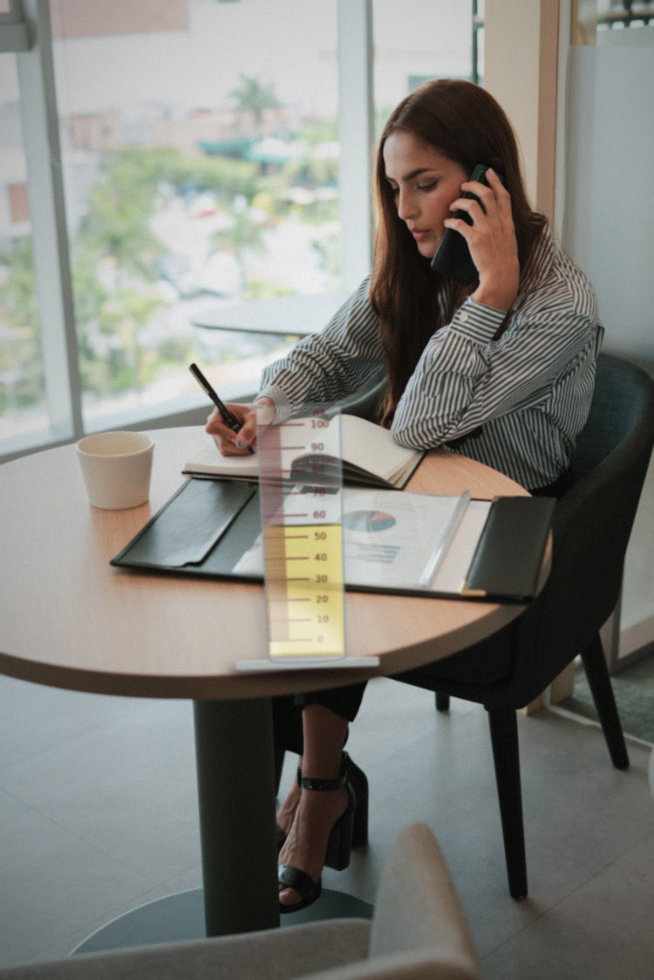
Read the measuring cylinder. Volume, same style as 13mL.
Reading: 55mL
